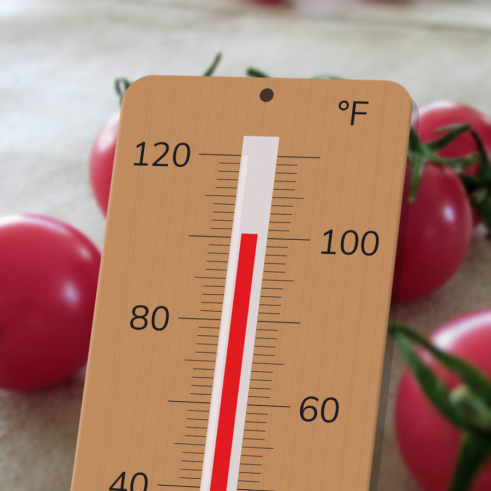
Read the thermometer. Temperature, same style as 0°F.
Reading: 101°F
